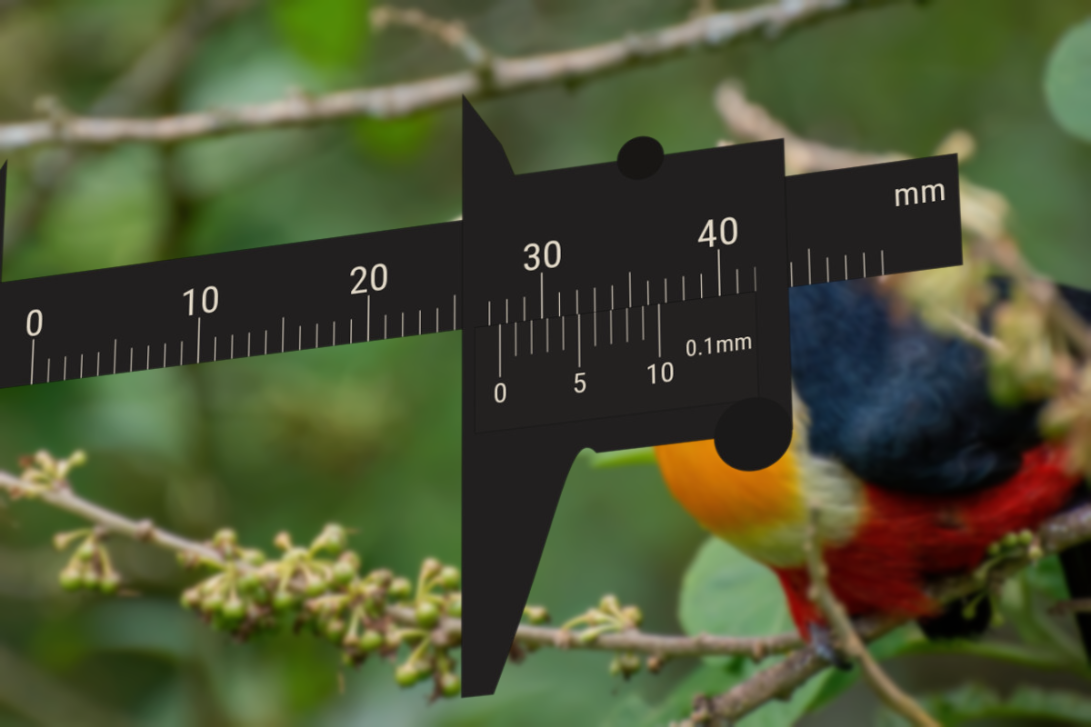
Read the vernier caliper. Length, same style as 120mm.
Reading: 27.6mm
